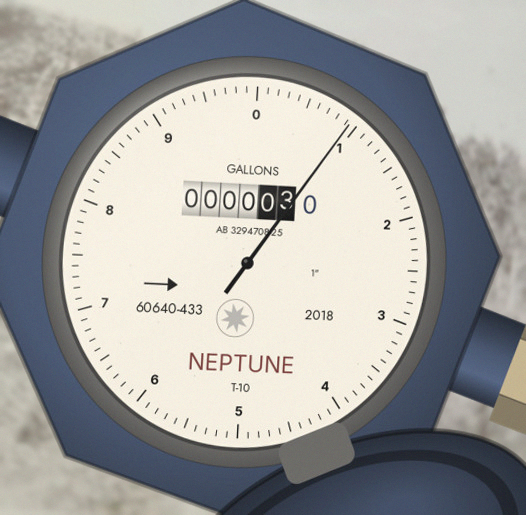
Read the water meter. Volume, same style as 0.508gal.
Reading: 30.9gal
